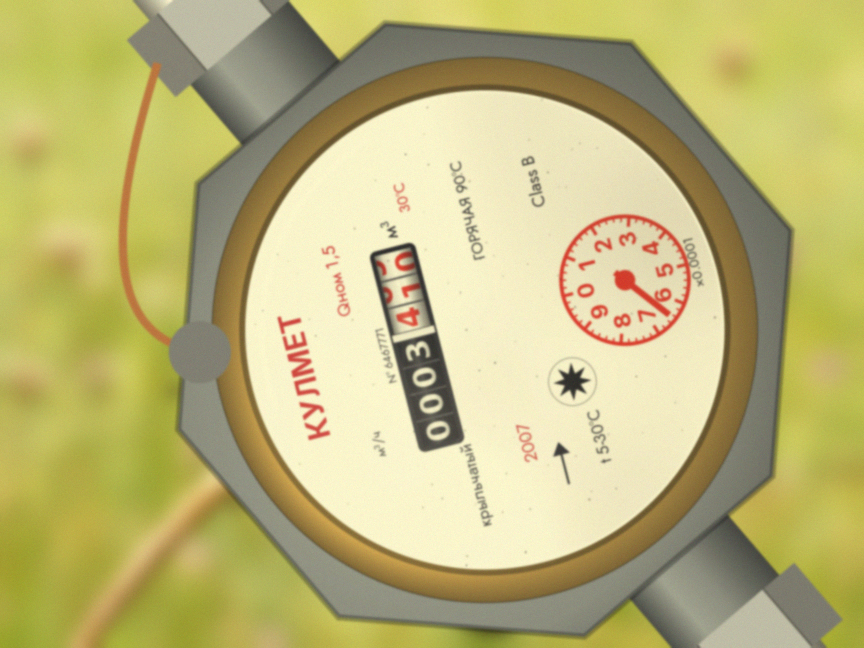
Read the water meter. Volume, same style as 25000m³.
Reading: 3.4096m³
